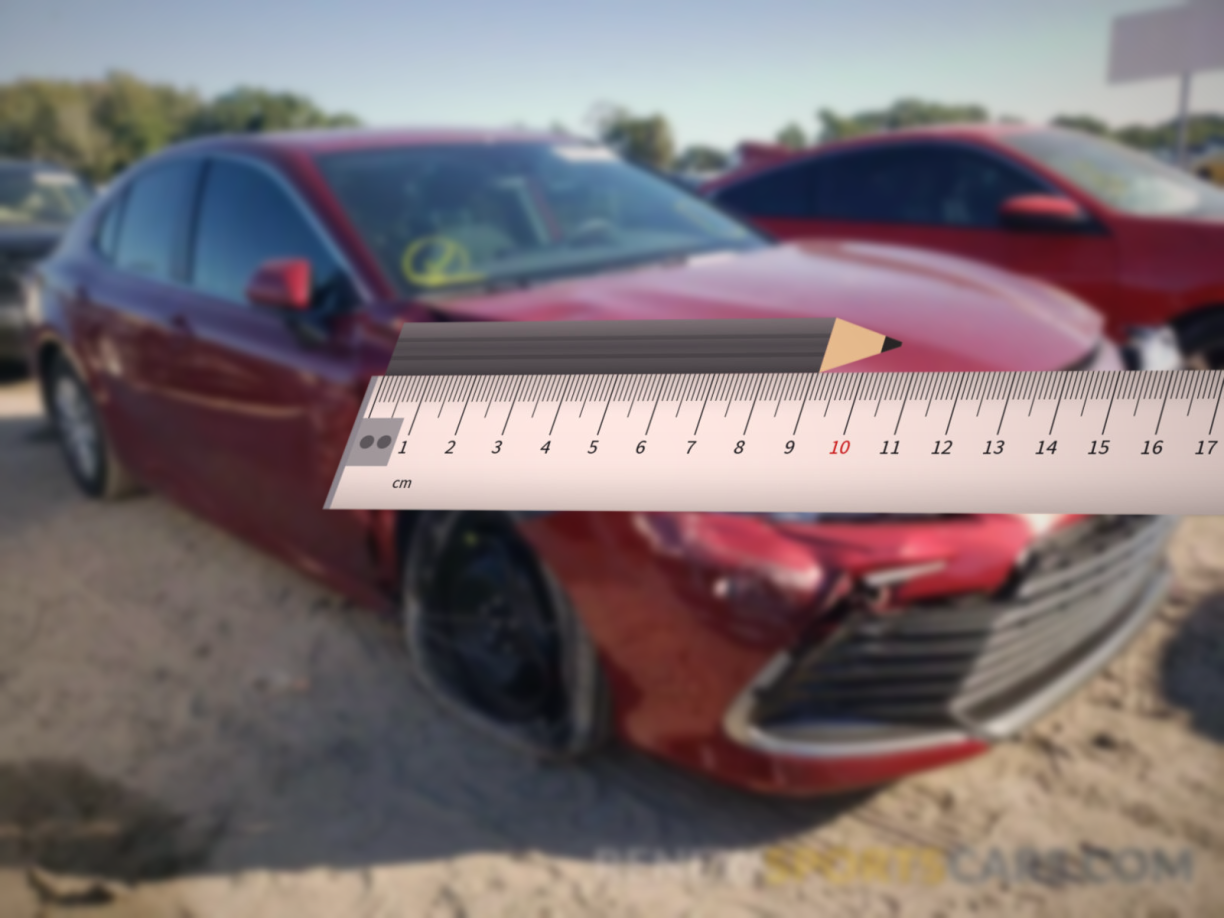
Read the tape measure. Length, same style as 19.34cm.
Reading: 10.6cm
